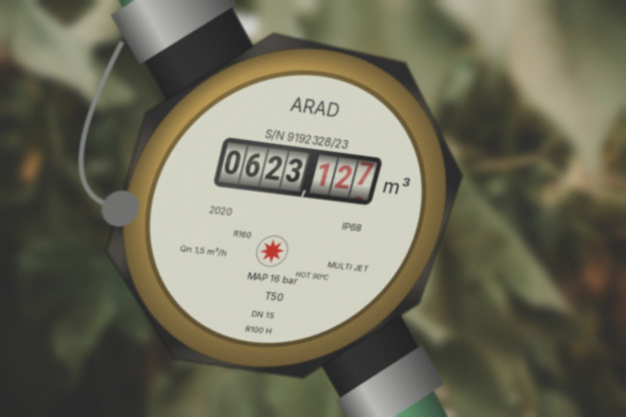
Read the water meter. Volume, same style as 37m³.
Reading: 623.127m³
